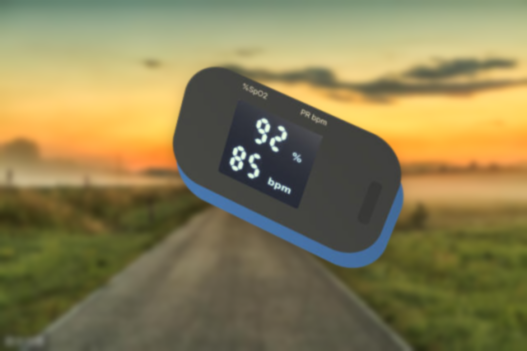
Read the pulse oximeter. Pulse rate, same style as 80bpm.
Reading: 85bpm
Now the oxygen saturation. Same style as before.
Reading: 92%
